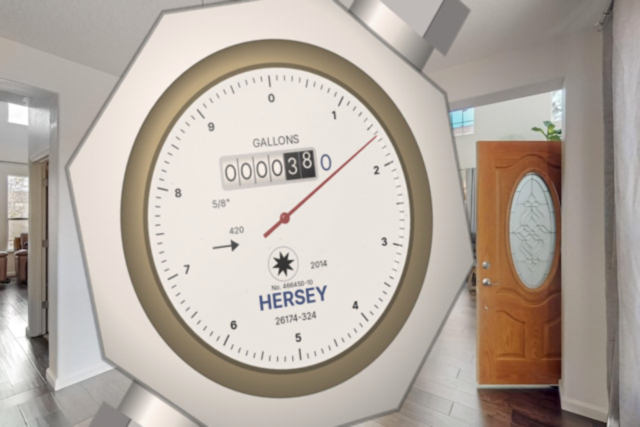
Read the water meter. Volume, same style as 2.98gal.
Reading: 381.6gal
